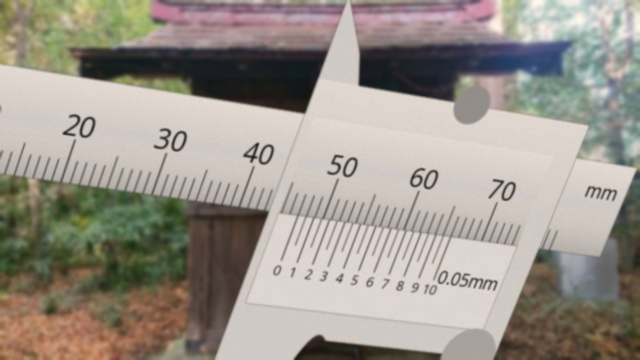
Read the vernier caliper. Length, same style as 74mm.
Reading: 47.0mm
